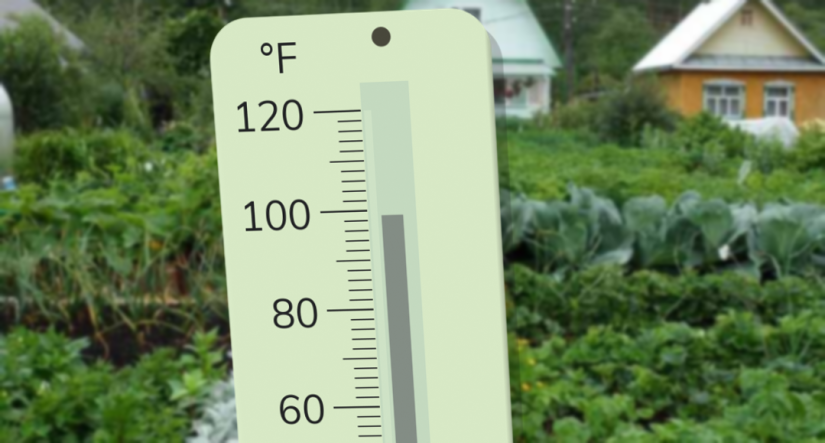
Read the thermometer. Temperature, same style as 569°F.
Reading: 99°F
